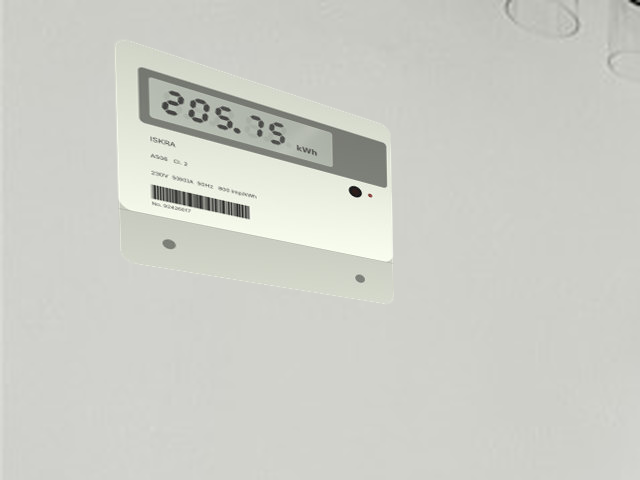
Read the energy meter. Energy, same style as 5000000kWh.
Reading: 205.75kWh
